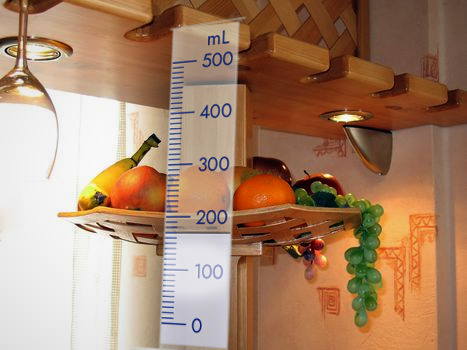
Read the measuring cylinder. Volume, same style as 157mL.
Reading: 170mL
